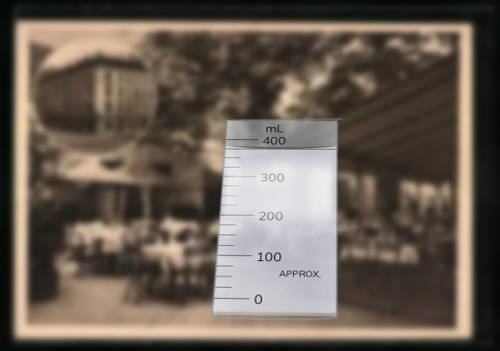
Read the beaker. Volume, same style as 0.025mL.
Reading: 375mL
